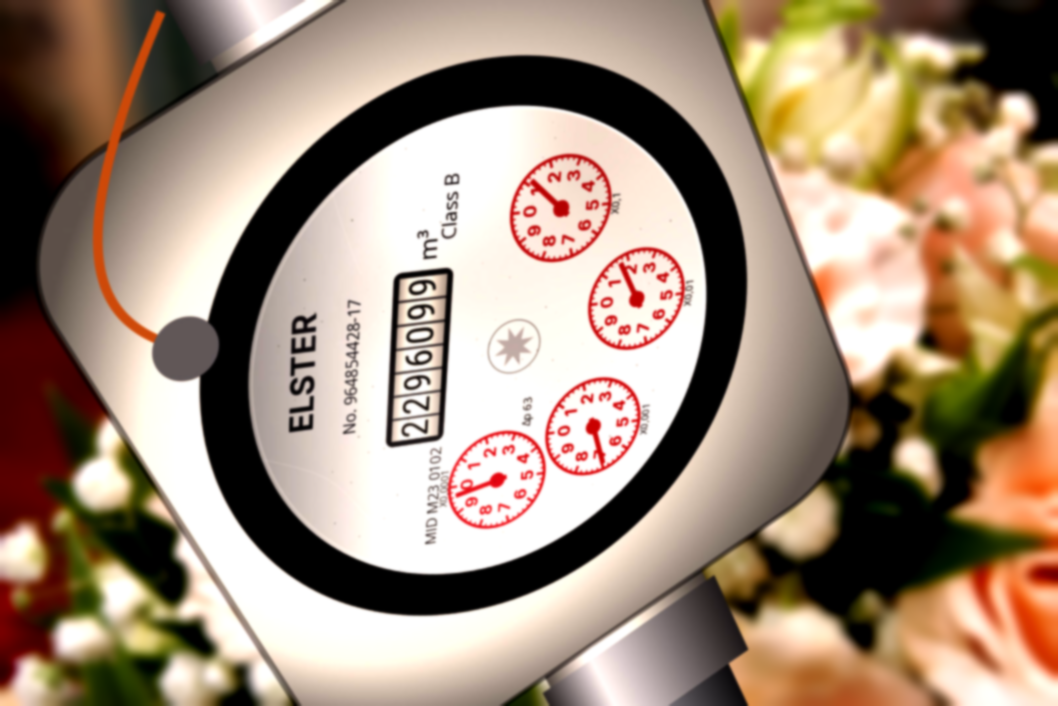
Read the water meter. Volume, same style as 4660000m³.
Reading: 2296099.1169m³
